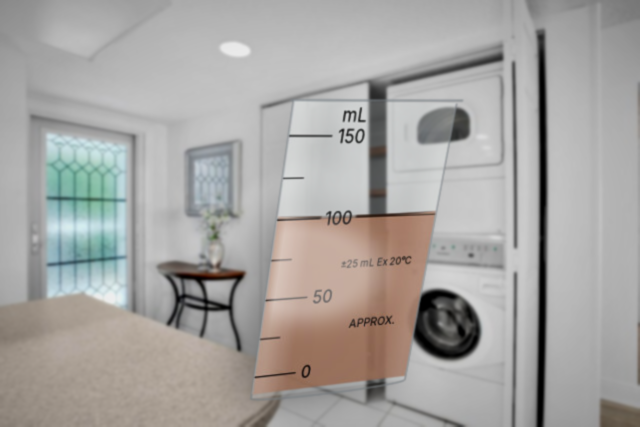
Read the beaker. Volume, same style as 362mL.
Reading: 100mL
